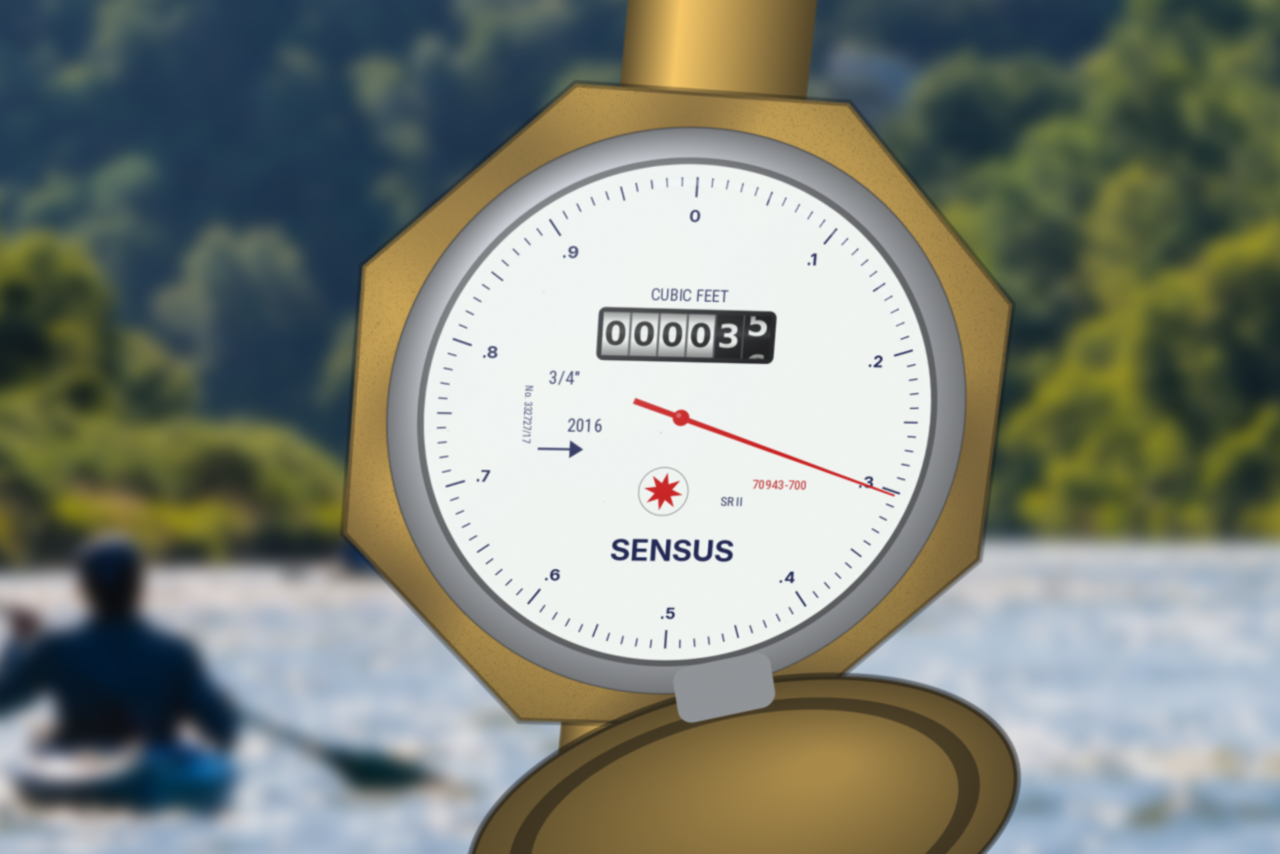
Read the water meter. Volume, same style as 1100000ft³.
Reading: 35.30ft³
